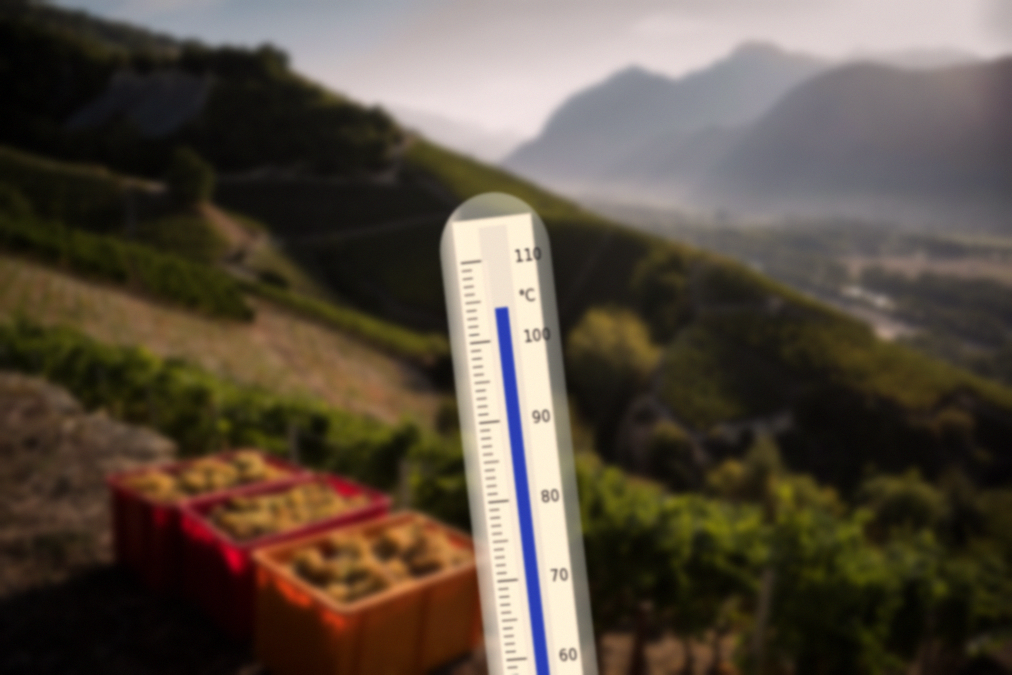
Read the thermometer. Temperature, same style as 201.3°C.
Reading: 104°C
